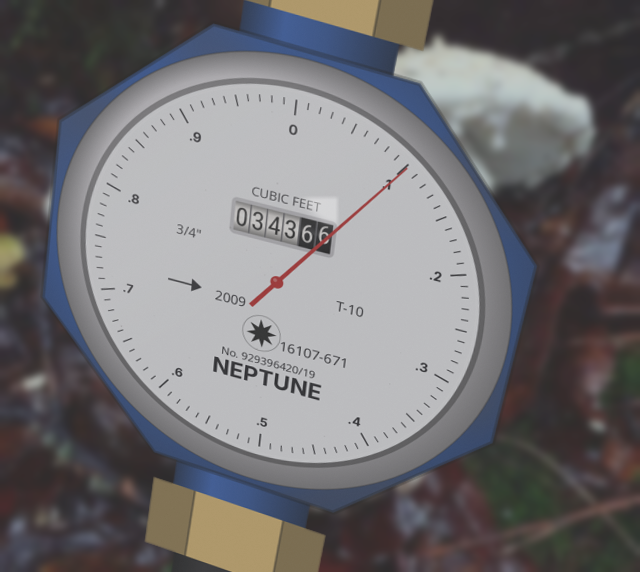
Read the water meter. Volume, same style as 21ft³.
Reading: 34366.10ft³
